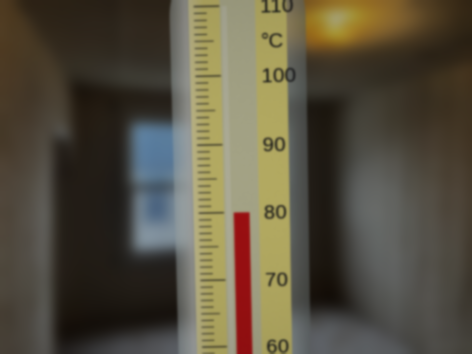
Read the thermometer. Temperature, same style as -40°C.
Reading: 80°C
